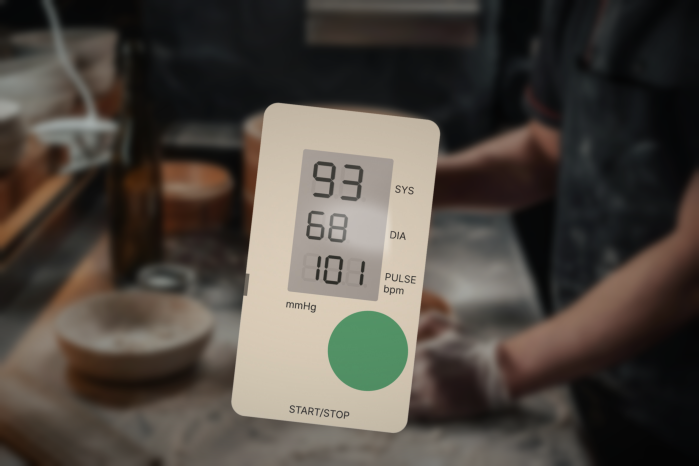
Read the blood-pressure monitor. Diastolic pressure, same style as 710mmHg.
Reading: 68mmHg
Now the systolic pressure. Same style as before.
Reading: 93mmHg
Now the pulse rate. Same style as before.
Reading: 101bpm
